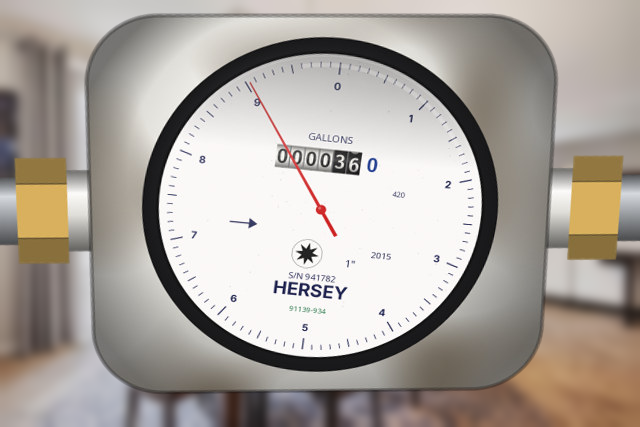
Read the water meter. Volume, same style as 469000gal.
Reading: 359.0gal
